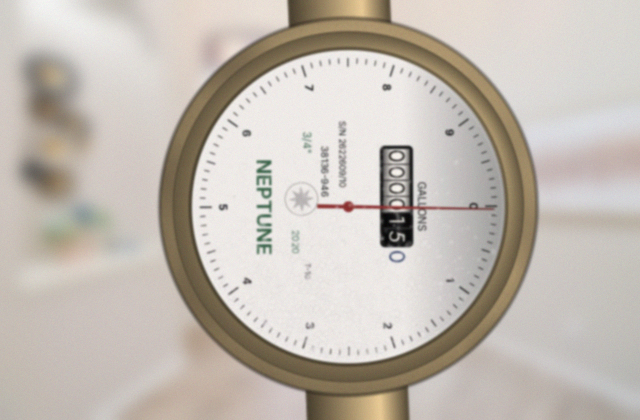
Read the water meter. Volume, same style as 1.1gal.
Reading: 150.0gal
